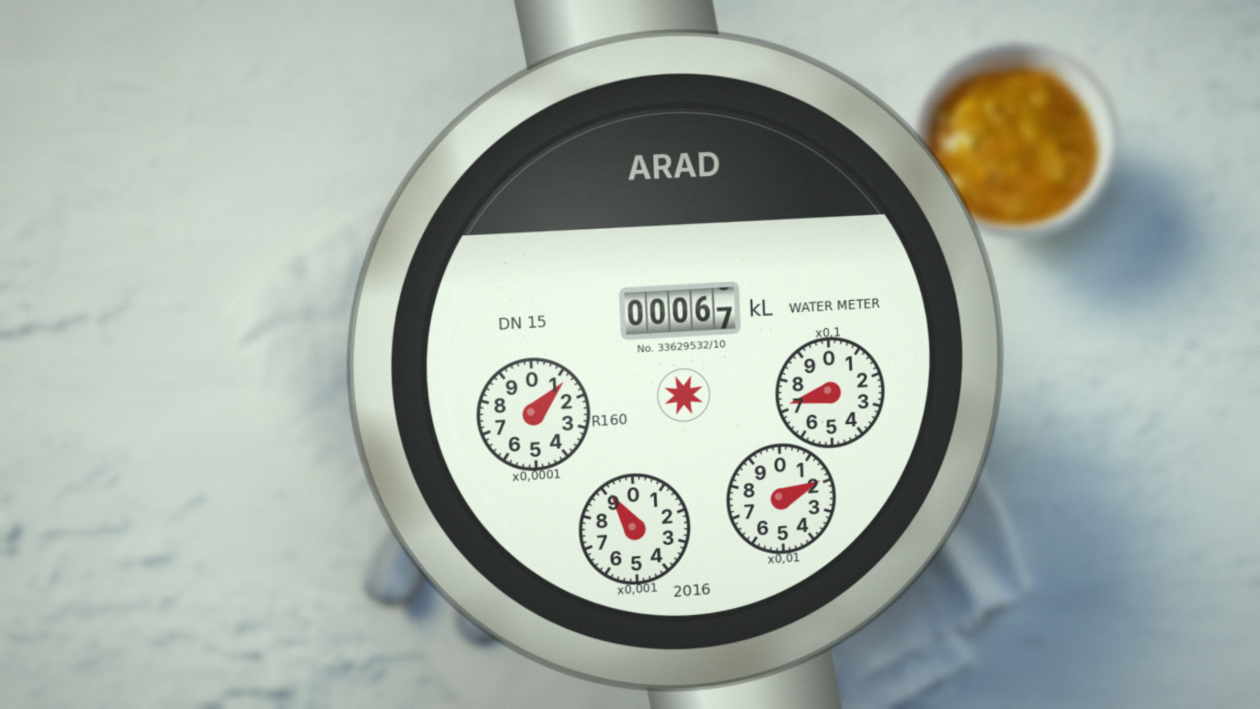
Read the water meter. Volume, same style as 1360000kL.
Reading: 66.7191kL
